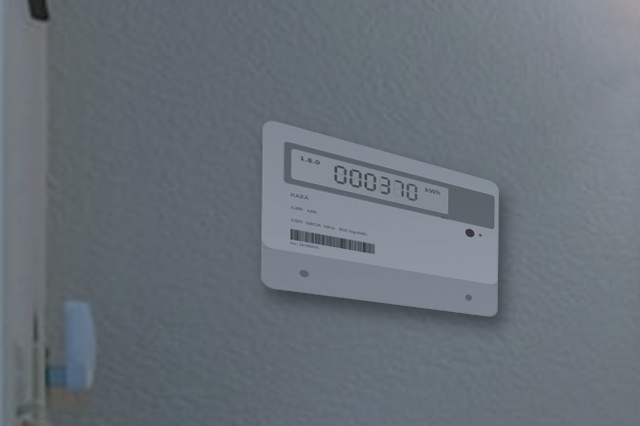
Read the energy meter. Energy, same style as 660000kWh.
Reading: 370kWh
